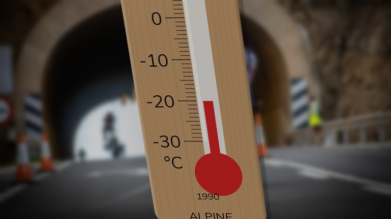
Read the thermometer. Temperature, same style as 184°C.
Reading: -20°C
